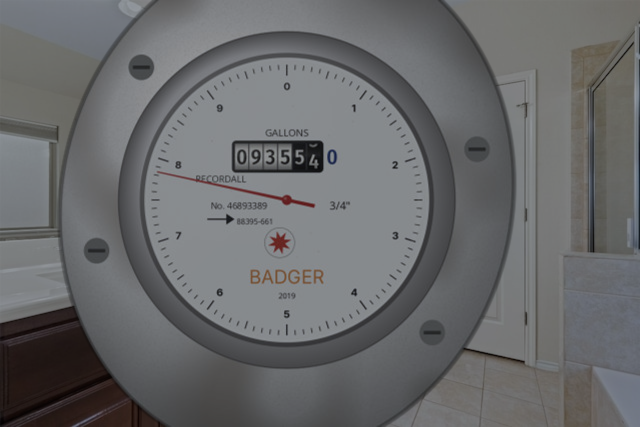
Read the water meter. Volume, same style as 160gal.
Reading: 935537.8gal
